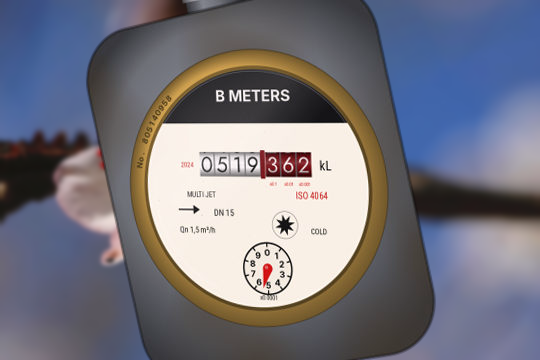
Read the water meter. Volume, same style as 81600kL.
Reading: 519.3625kL
